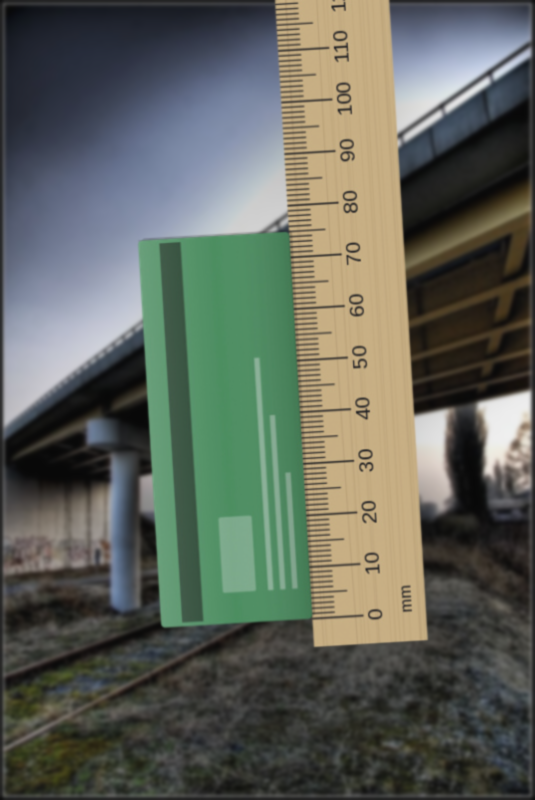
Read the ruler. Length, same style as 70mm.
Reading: 75mm
